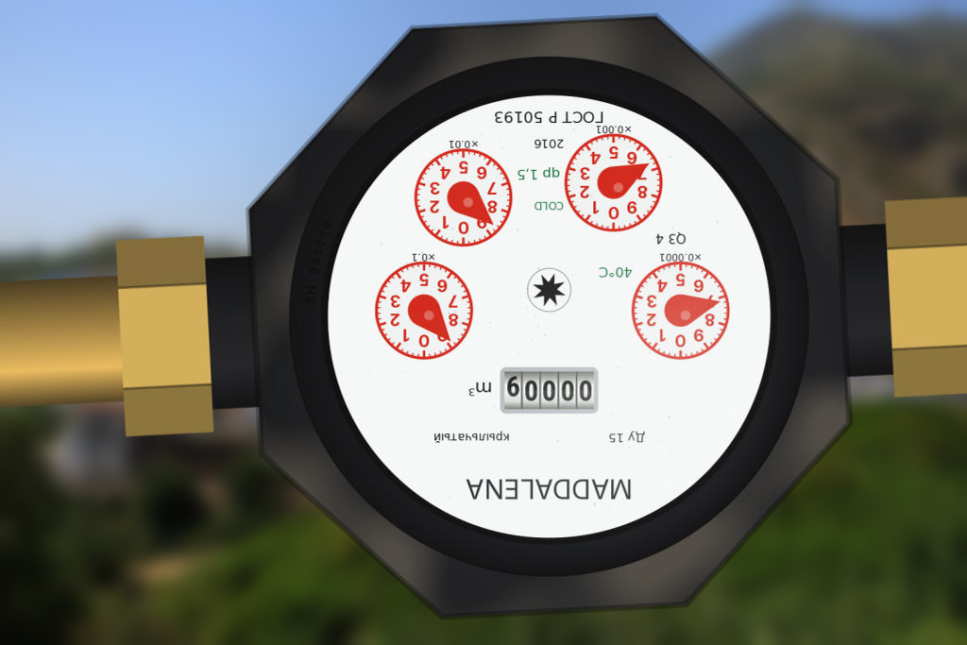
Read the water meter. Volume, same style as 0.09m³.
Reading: 8.8867m³
